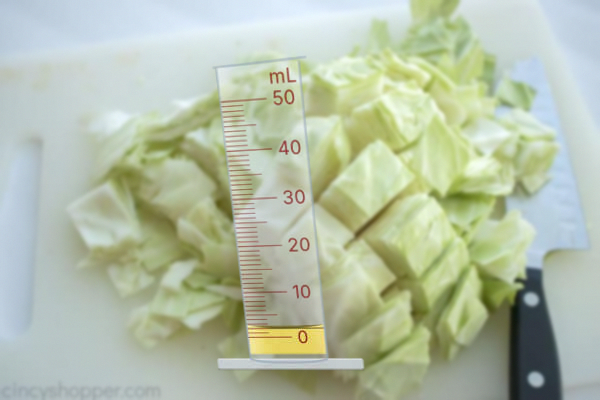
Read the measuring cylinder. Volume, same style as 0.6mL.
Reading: 2mL
